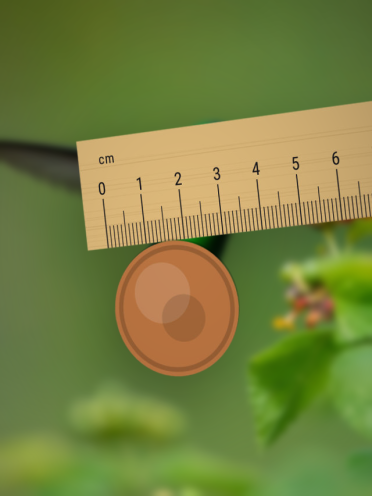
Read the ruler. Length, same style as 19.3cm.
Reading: 3.2cm
